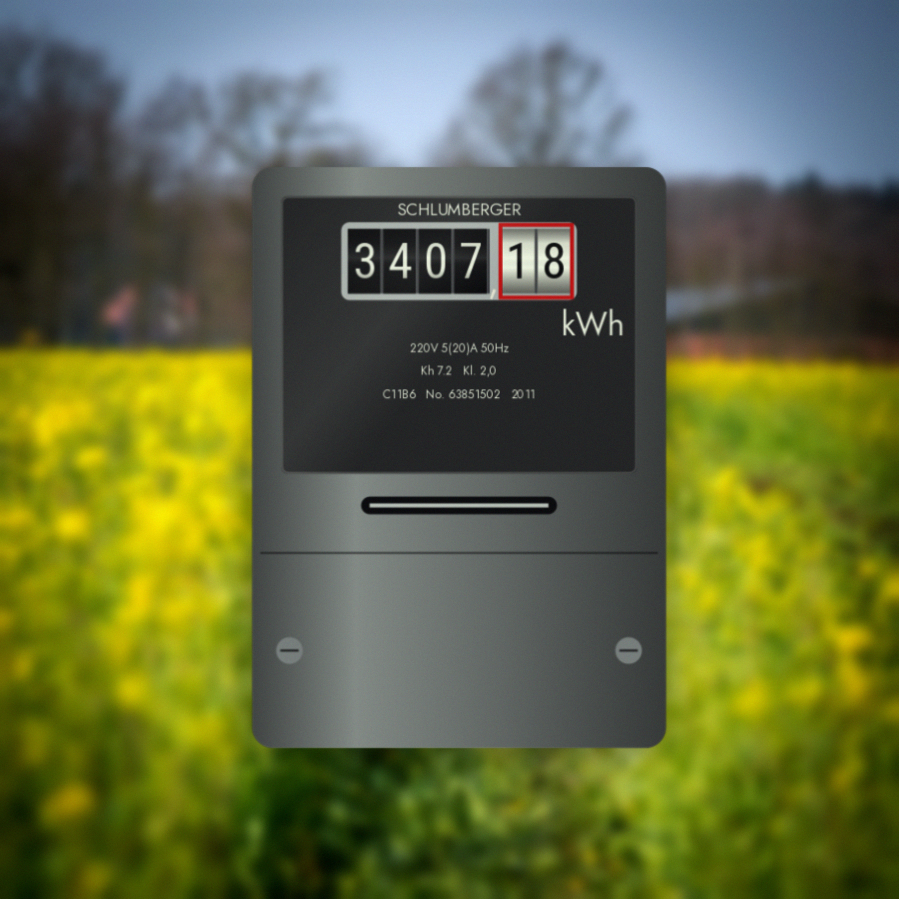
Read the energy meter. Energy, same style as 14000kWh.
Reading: 3407.18kWh
